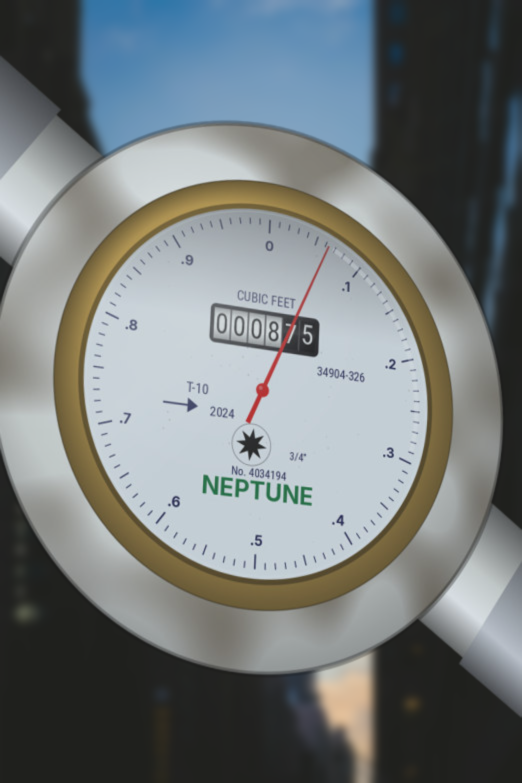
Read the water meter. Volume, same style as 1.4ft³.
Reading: 875.06ft³
